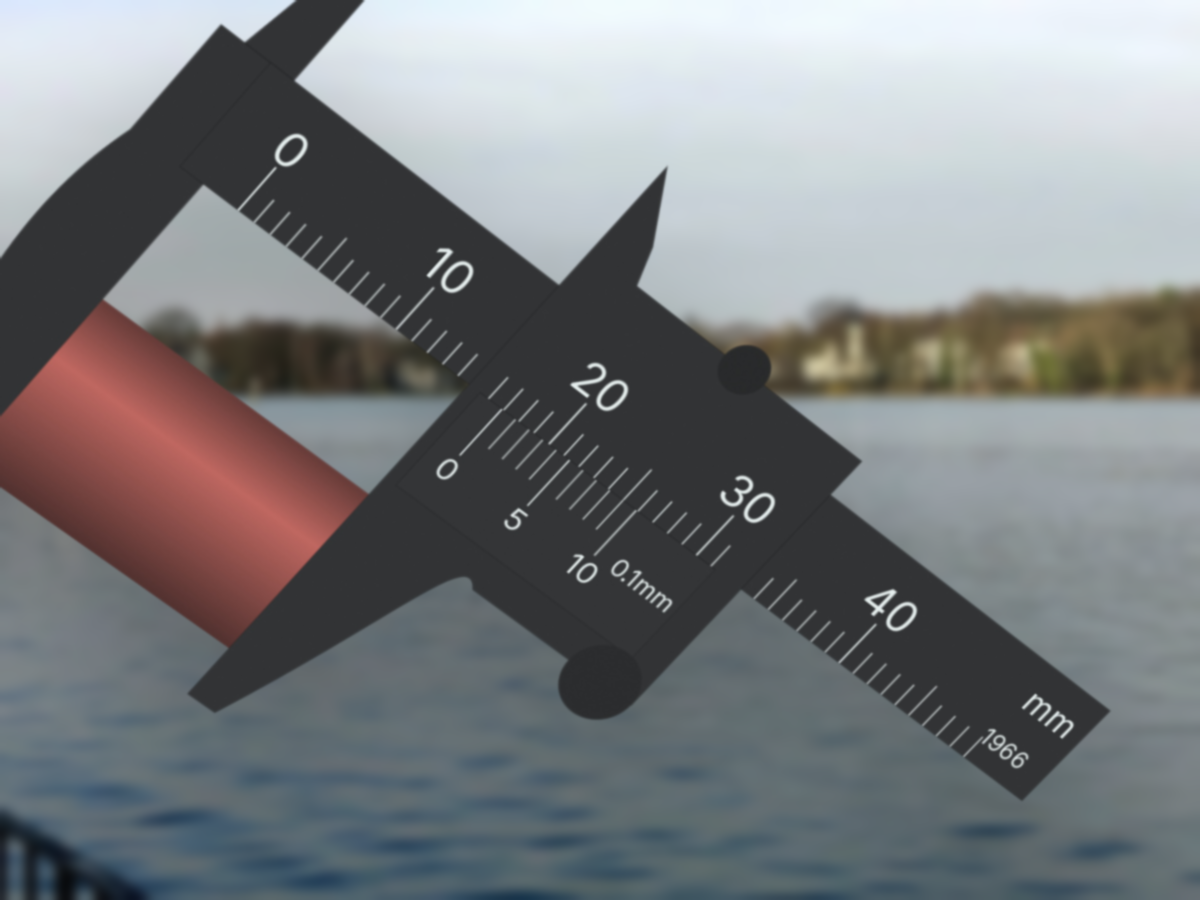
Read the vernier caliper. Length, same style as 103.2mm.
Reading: 16.9mm
